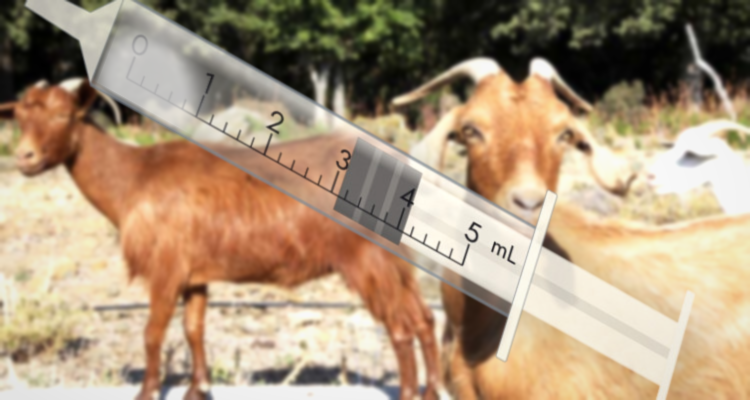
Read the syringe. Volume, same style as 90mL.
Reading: 3.1mL
